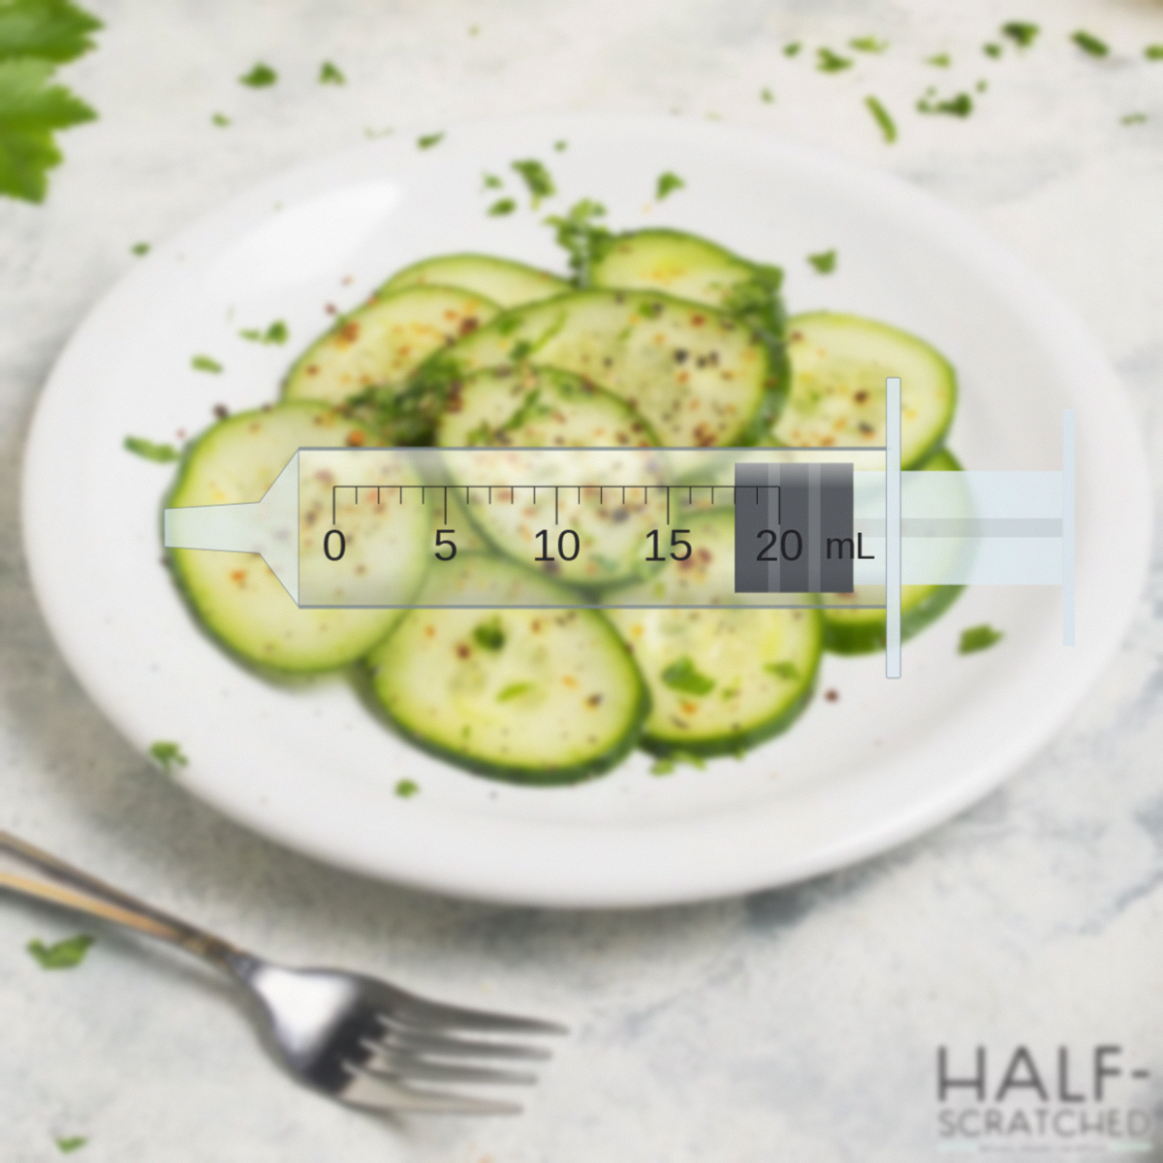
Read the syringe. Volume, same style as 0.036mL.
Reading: 18mL
